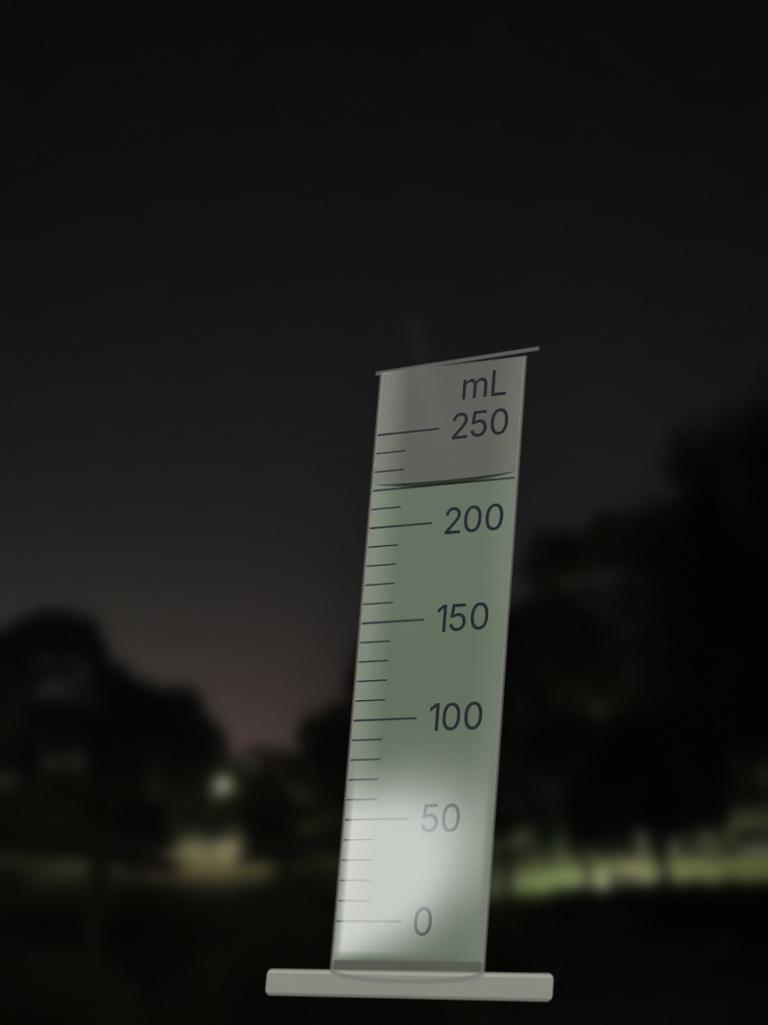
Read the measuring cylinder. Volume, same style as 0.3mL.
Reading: 220mL
